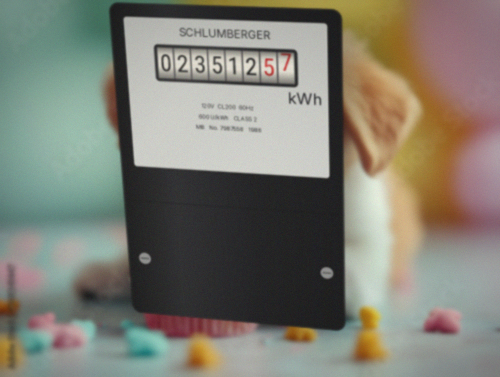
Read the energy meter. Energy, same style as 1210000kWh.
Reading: 23512.57kWh
